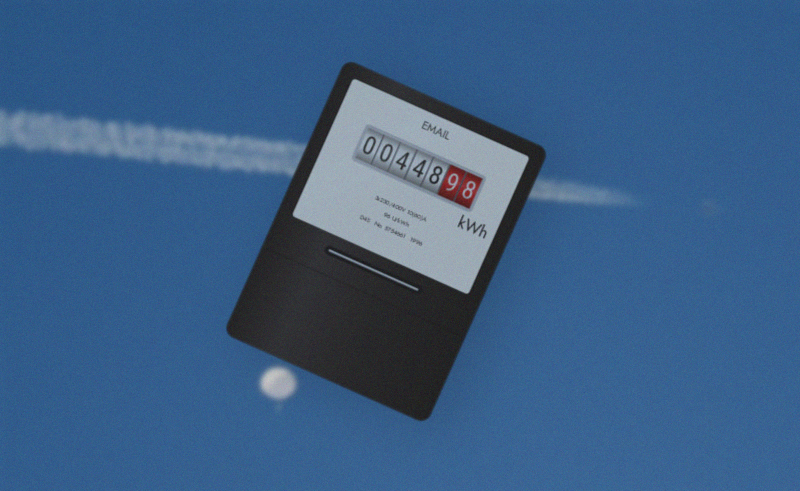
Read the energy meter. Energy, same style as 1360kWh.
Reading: 448.98kWh
